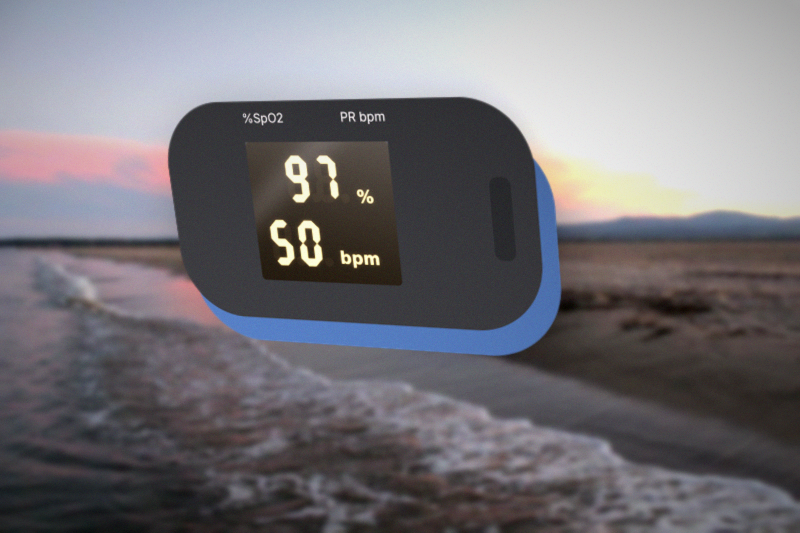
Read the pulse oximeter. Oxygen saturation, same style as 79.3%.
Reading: 97%
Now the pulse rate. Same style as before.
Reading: 50bpm
